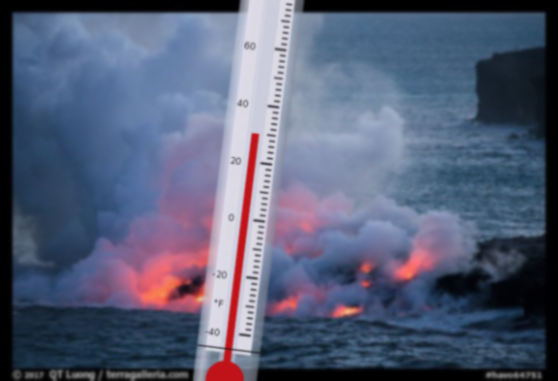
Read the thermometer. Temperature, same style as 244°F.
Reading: 30°F
